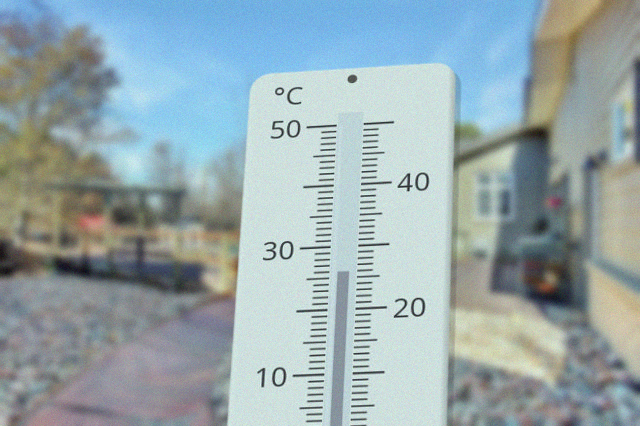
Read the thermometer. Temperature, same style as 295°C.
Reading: 26°C
